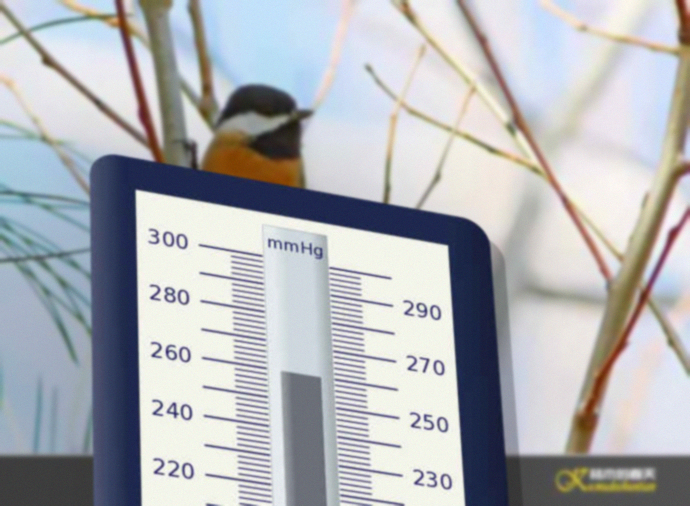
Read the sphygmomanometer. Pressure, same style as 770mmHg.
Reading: 260mmHg
